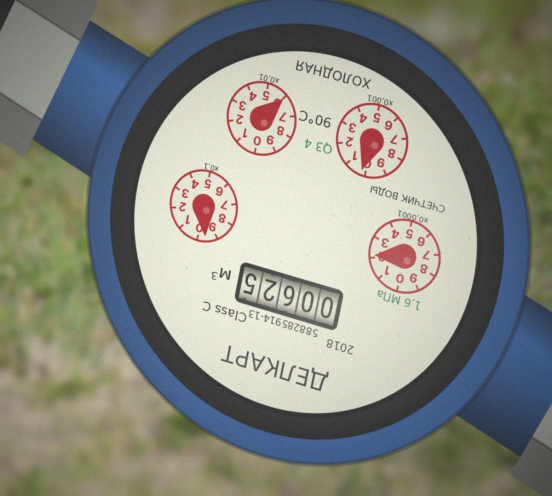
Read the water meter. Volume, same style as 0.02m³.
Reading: 624.9602m³
